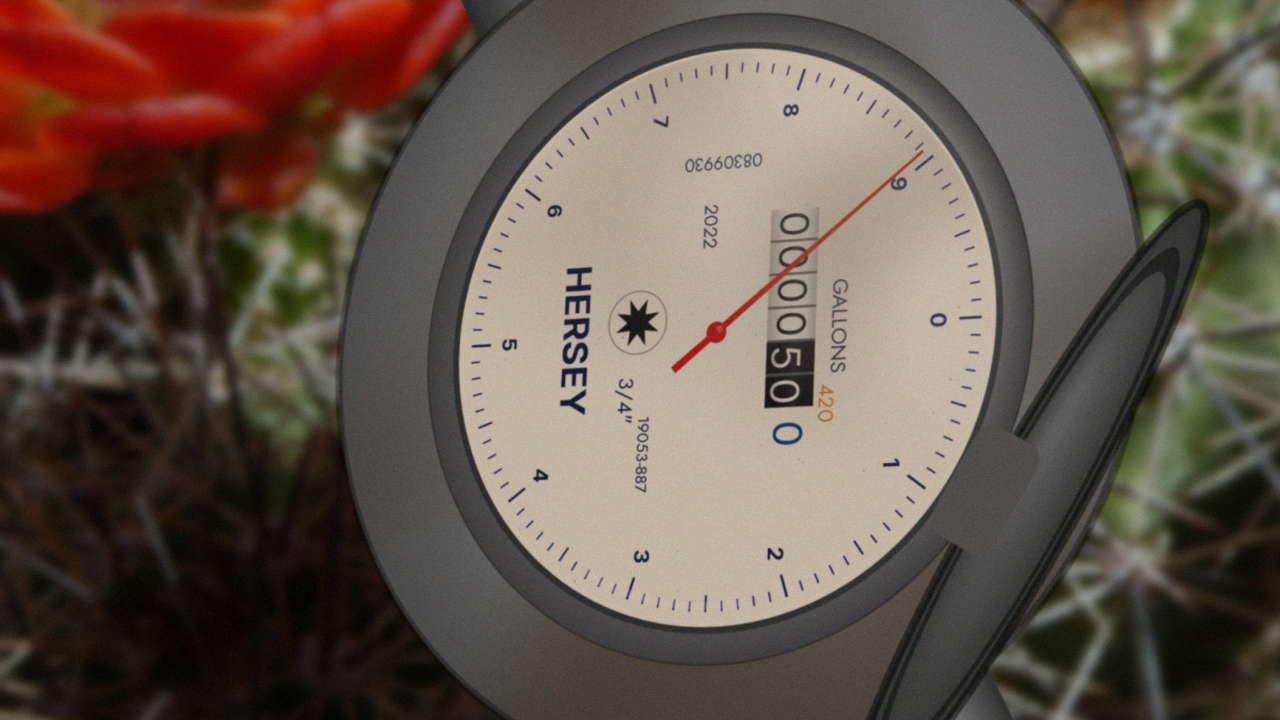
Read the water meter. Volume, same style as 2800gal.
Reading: 498.9gal
